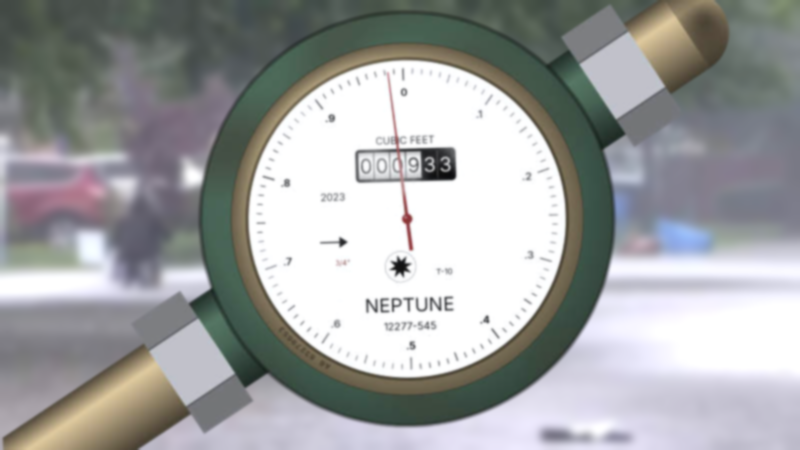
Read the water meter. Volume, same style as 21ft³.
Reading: 932.98ft³
